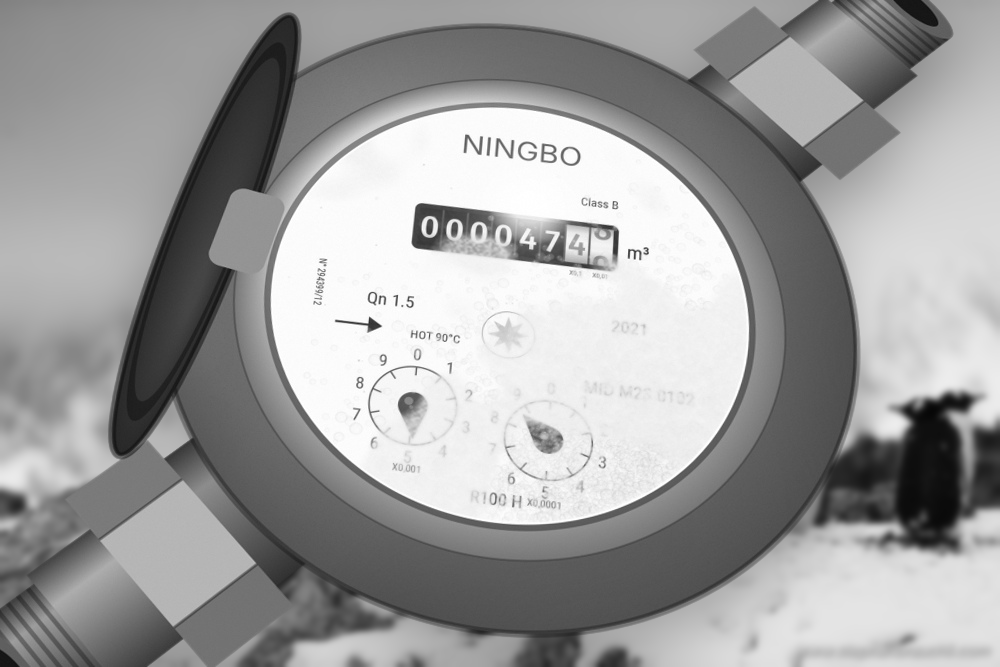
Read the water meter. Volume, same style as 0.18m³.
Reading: 47.4848m³
